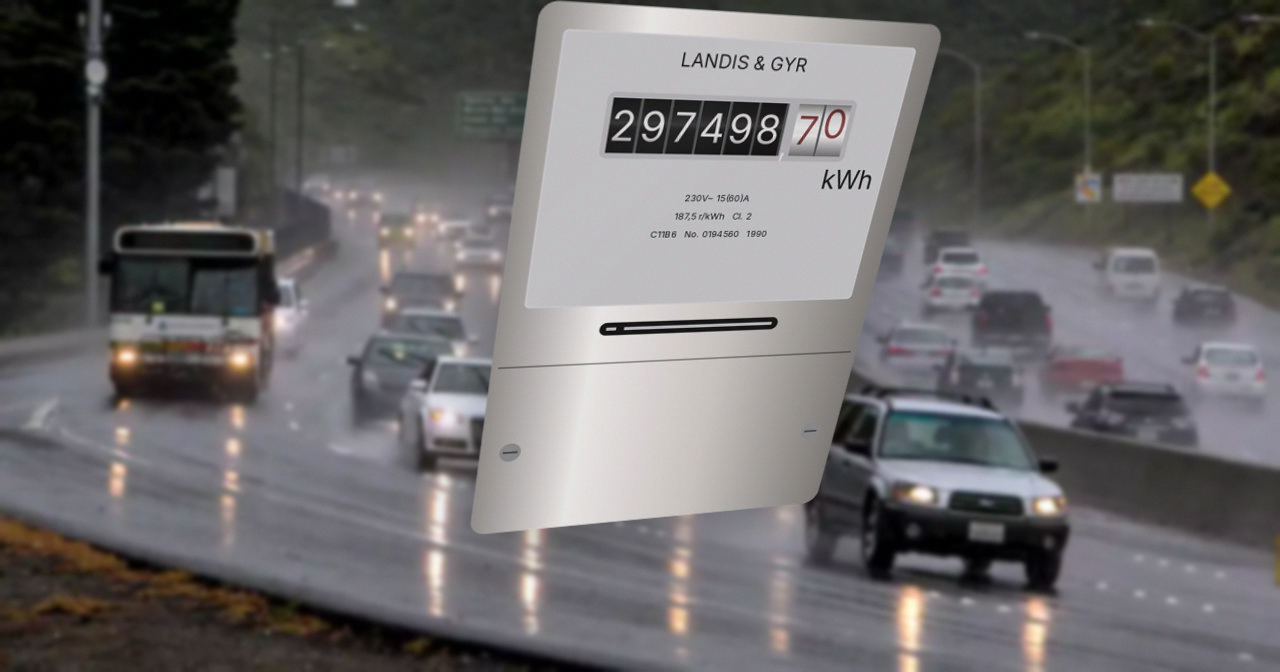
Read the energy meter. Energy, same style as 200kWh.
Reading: 297498.70kWh
